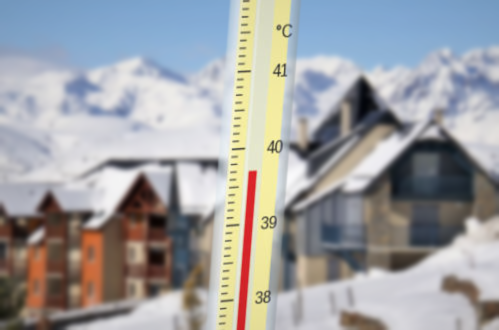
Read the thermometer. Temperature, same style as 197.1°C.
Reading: 39.7°C
